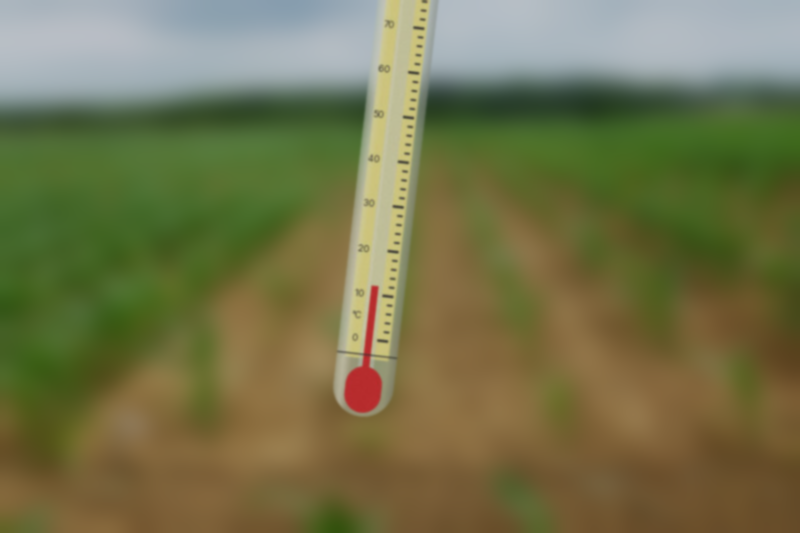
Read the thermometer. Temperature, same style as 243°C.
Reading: 12°C
